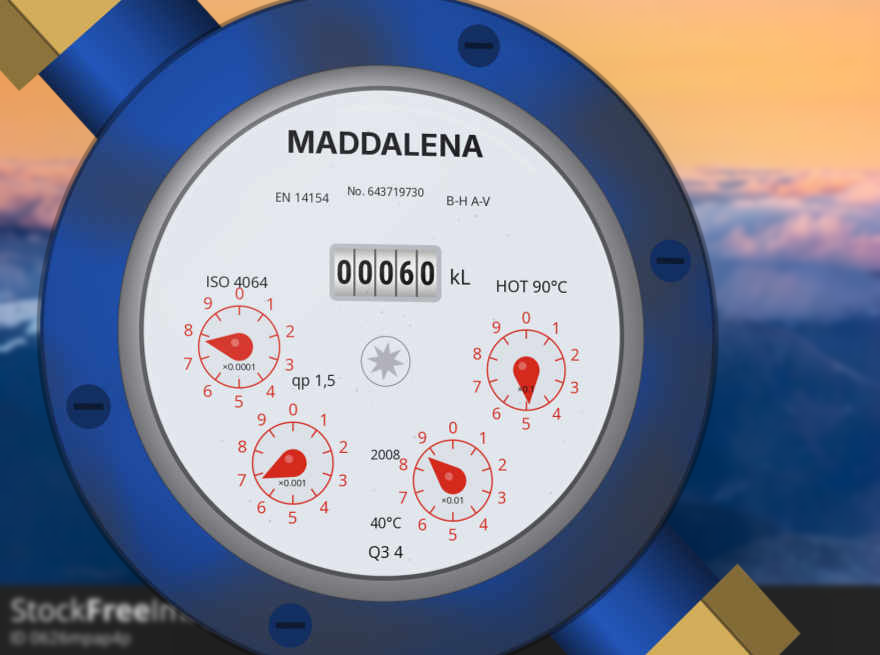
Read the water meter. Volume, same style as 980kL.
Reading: 60.4867kL
